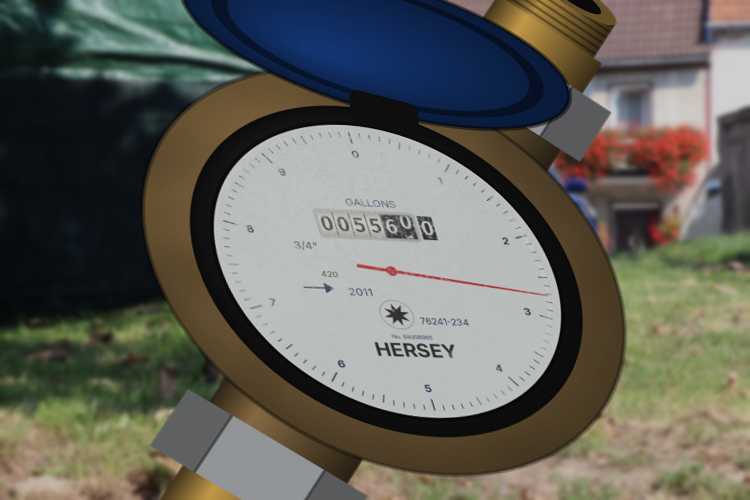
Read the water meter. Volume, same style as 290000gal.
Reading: 55602.7gal
